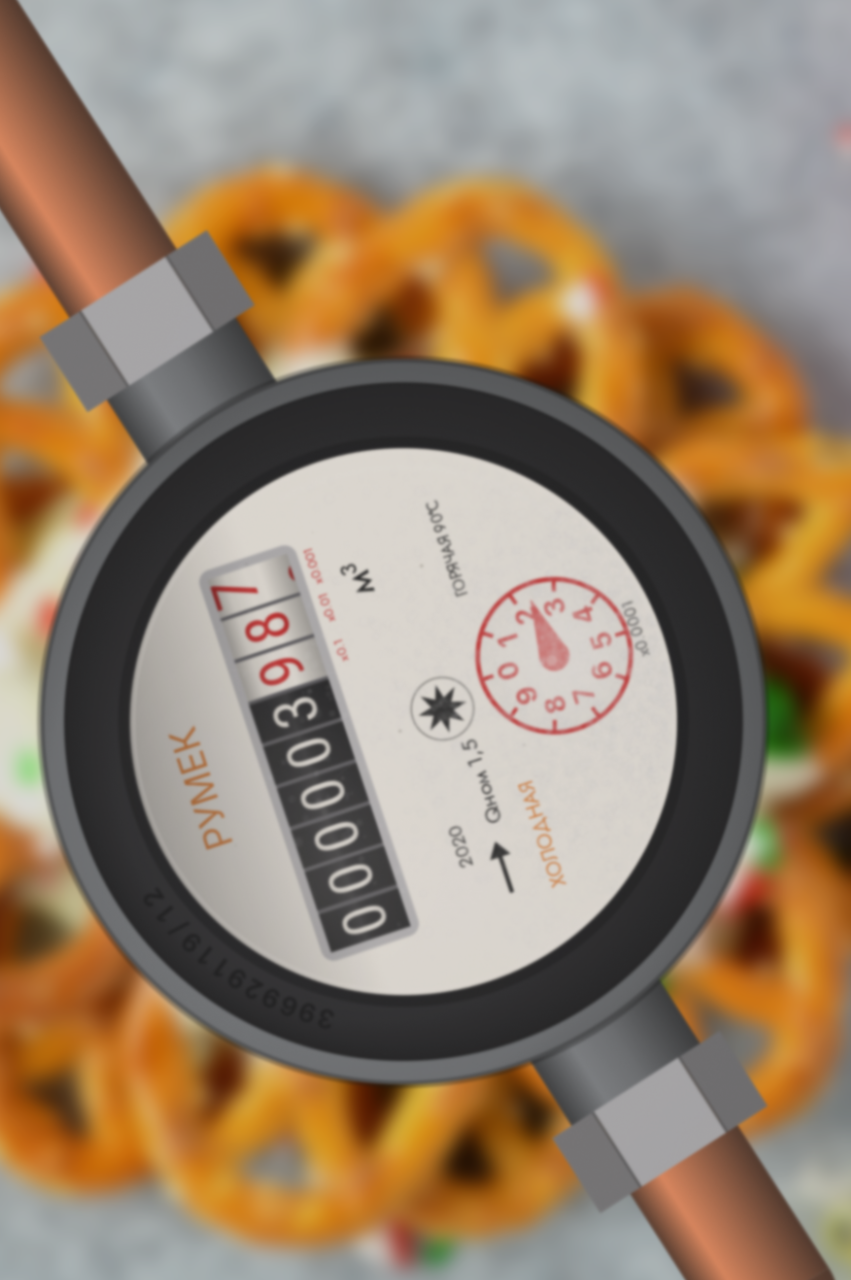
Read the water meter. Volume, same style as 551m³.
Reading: 3.9872m³
